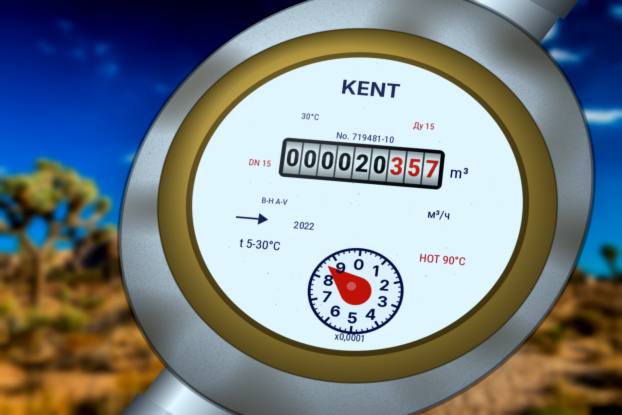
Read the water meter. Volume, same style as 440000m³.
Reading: 20.3578m³
